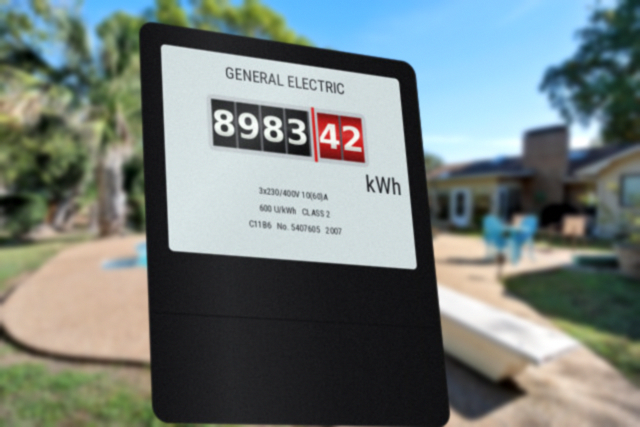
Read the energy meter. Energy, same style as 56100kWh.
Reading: 8983.42kWh
